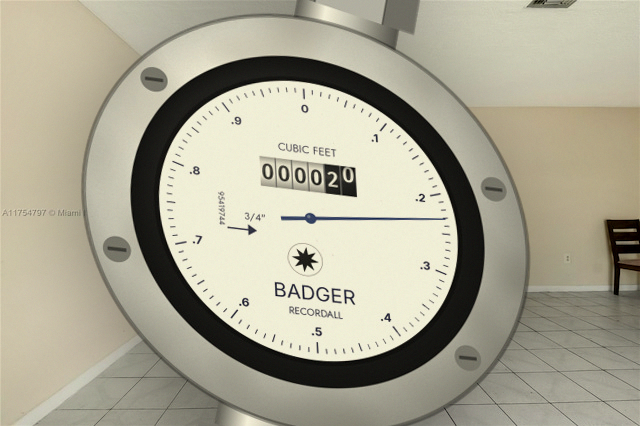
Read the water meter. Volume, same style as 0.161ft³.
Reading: 20.23ft³
